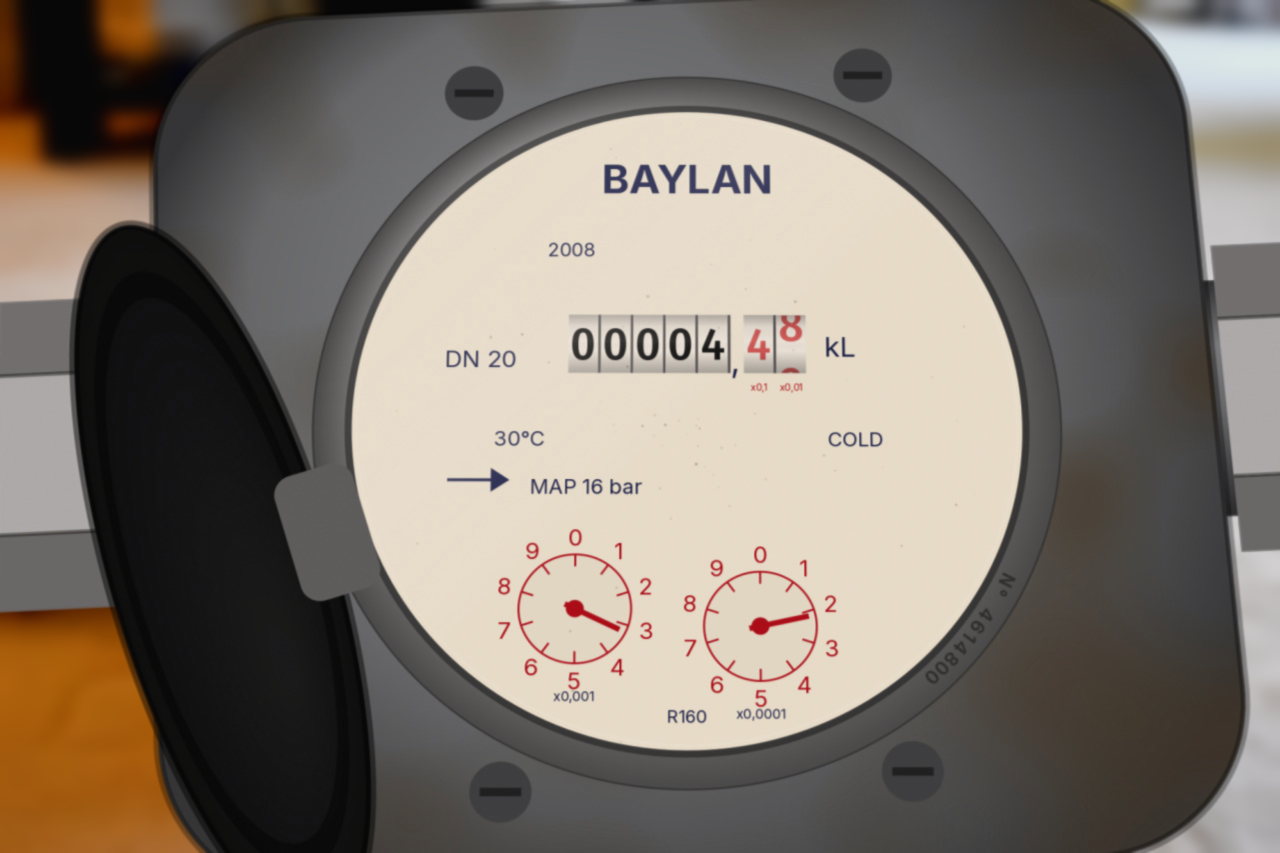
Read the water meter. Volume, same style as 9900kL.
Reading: 4.4832kL
